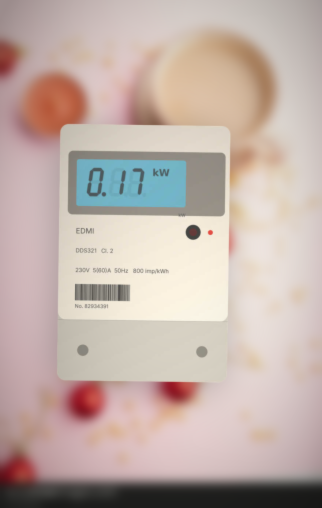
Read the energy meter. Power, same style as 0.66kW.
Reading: 0.17kW
